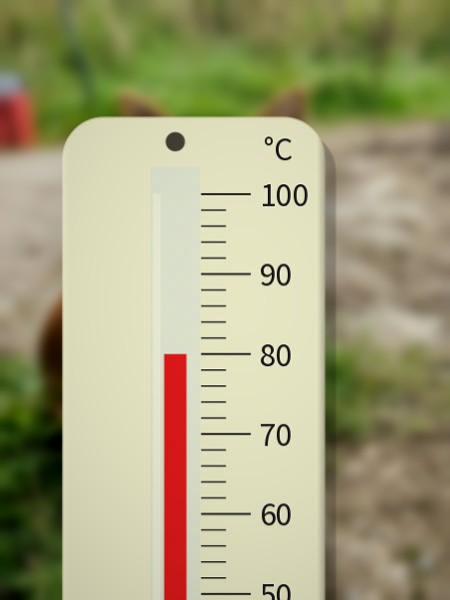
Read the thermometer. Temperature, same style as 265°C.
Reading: 80°C
